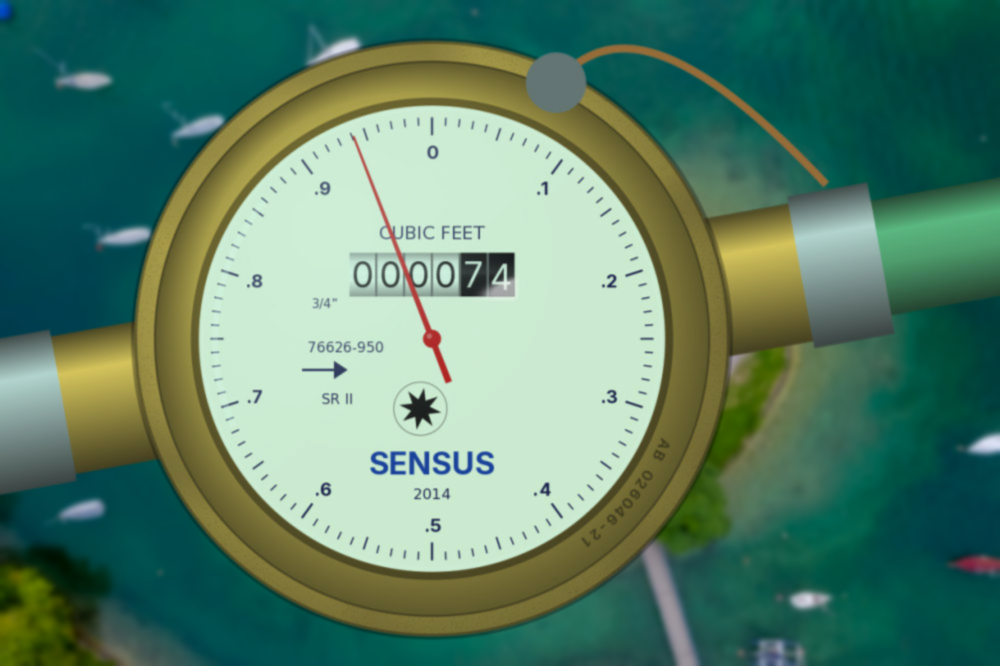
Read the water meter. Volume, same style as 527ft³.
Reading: 73.94ft³
